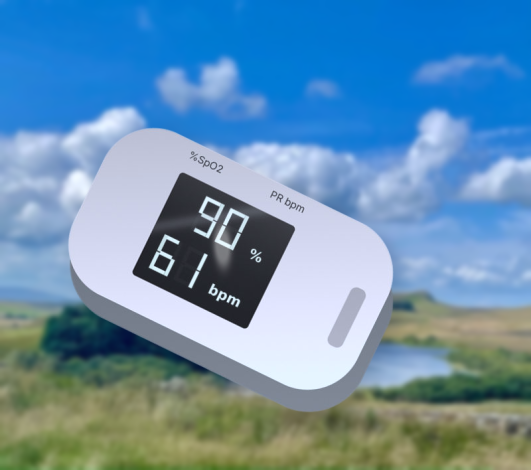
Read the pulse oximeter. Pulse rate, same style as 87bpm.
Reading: 61bpm
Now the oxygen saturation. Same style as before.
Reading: 90%
